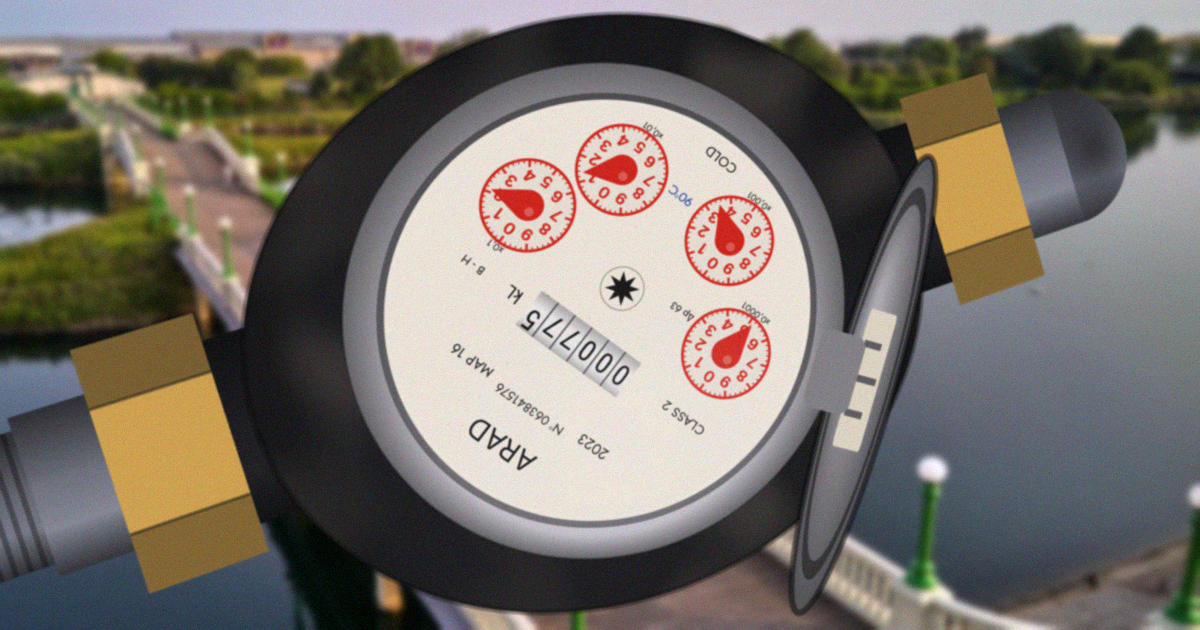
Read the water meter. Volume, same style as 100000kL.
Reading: 775.2135kL
